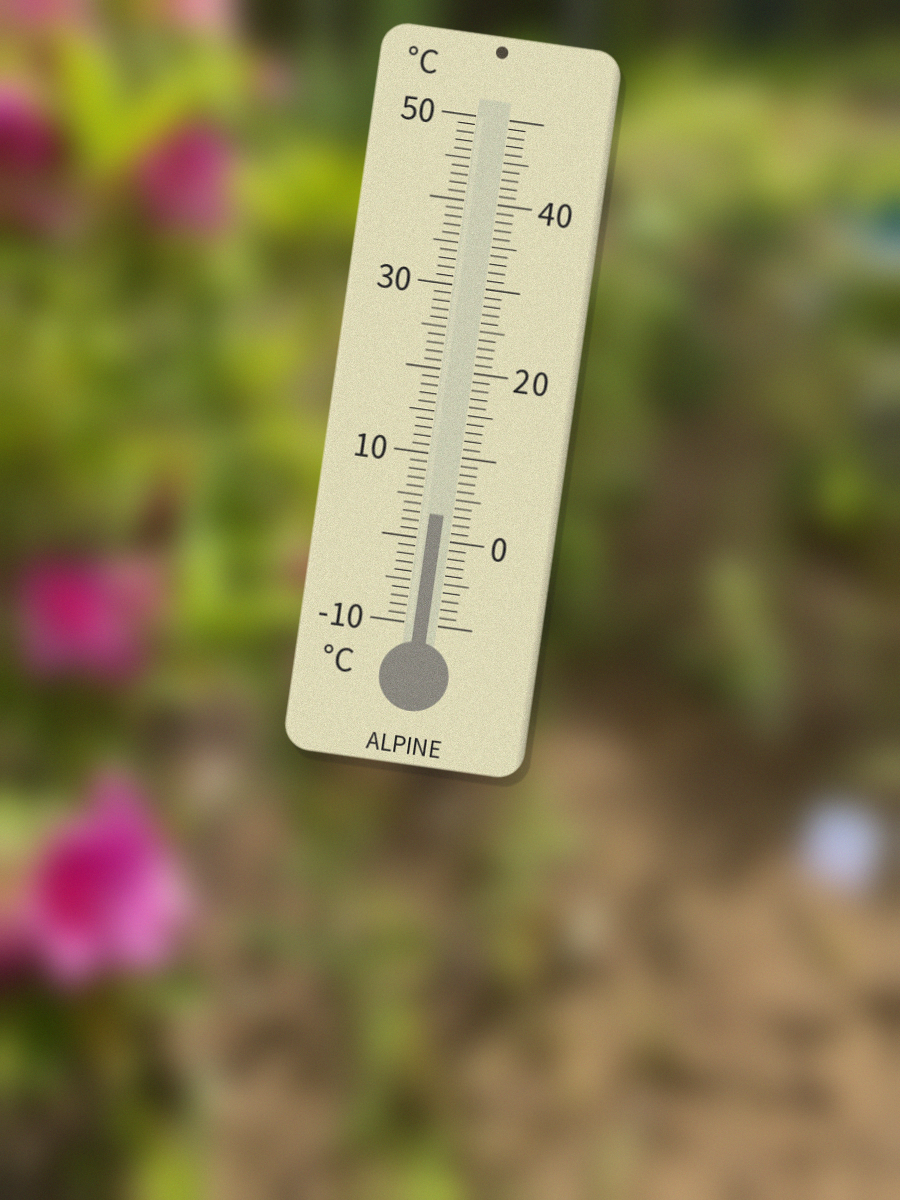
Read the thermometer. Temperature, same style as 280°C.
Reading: 3°C
